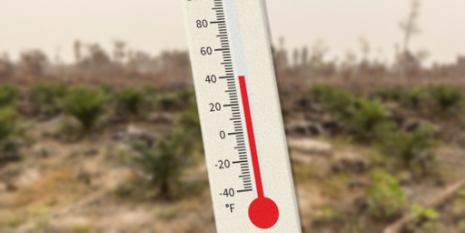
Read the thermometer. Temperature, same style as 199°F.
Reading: 40°F
